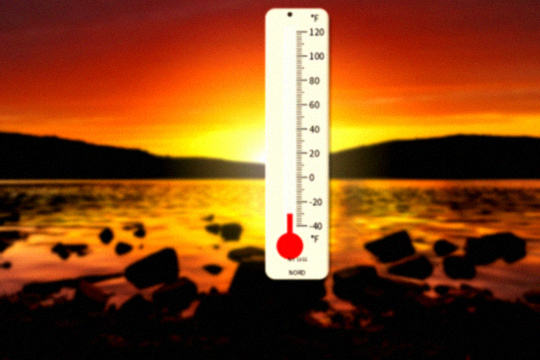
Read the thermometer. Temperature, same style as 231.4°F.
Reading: -30°F
